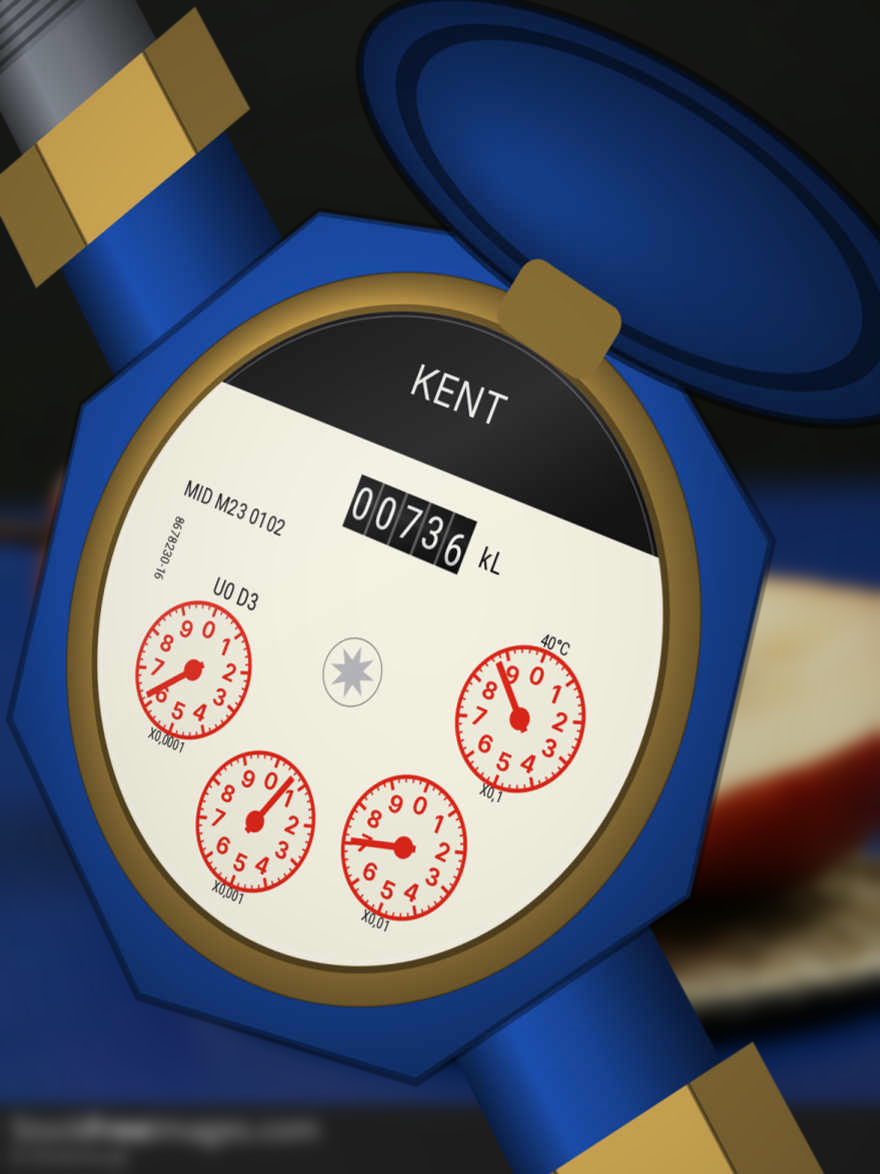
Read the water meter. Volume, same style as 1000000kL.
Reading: 735.8706kL
